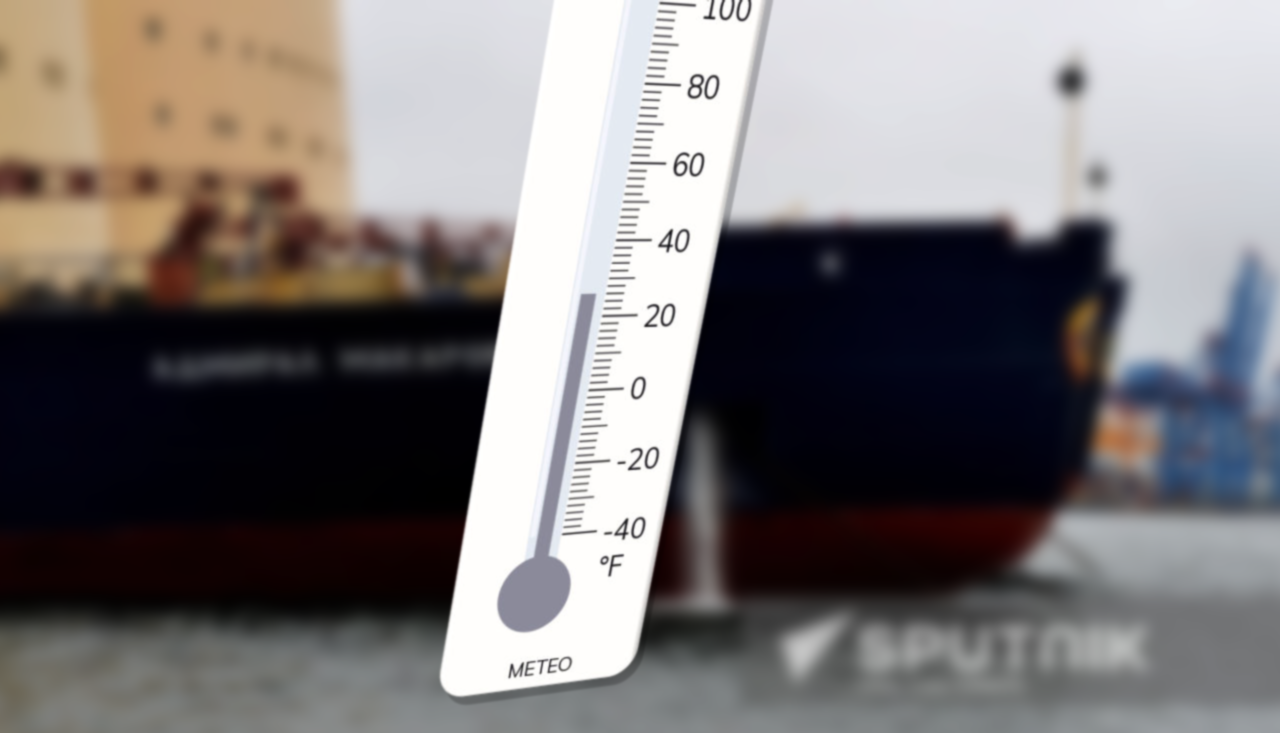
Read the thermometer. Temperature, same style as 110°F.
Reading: 26°F
